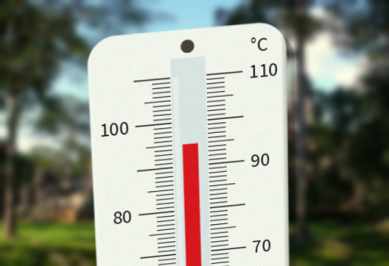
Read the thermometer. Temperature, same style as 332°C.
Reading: 95°C
